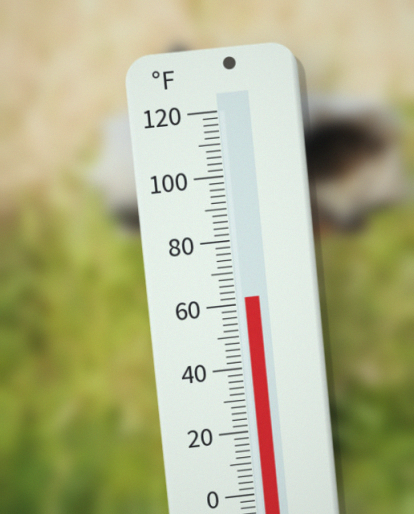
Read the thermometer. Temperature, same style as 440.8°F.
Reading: 62°F
